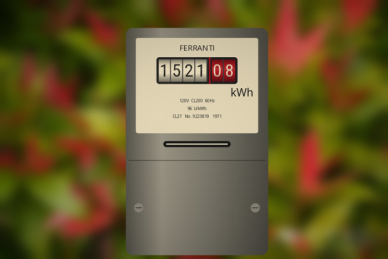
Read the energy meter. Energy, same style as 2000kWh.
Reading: 1521.08kWh
